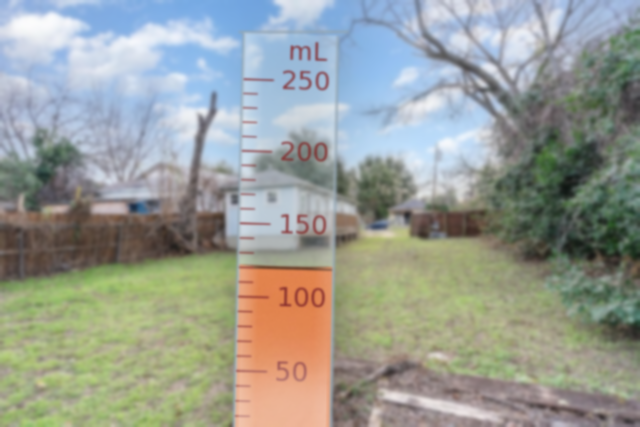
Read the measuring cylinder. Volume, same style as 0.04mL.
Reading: 120mL
